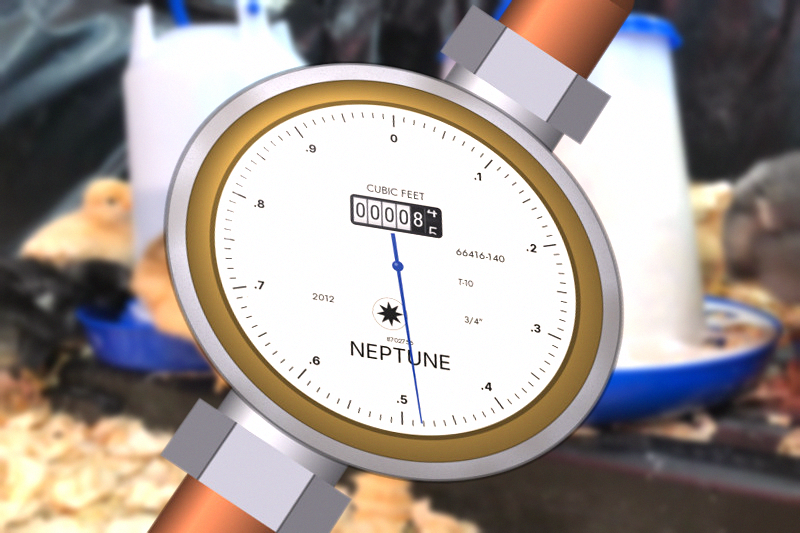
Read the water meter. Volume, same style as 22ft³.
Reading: 84.48ft³
